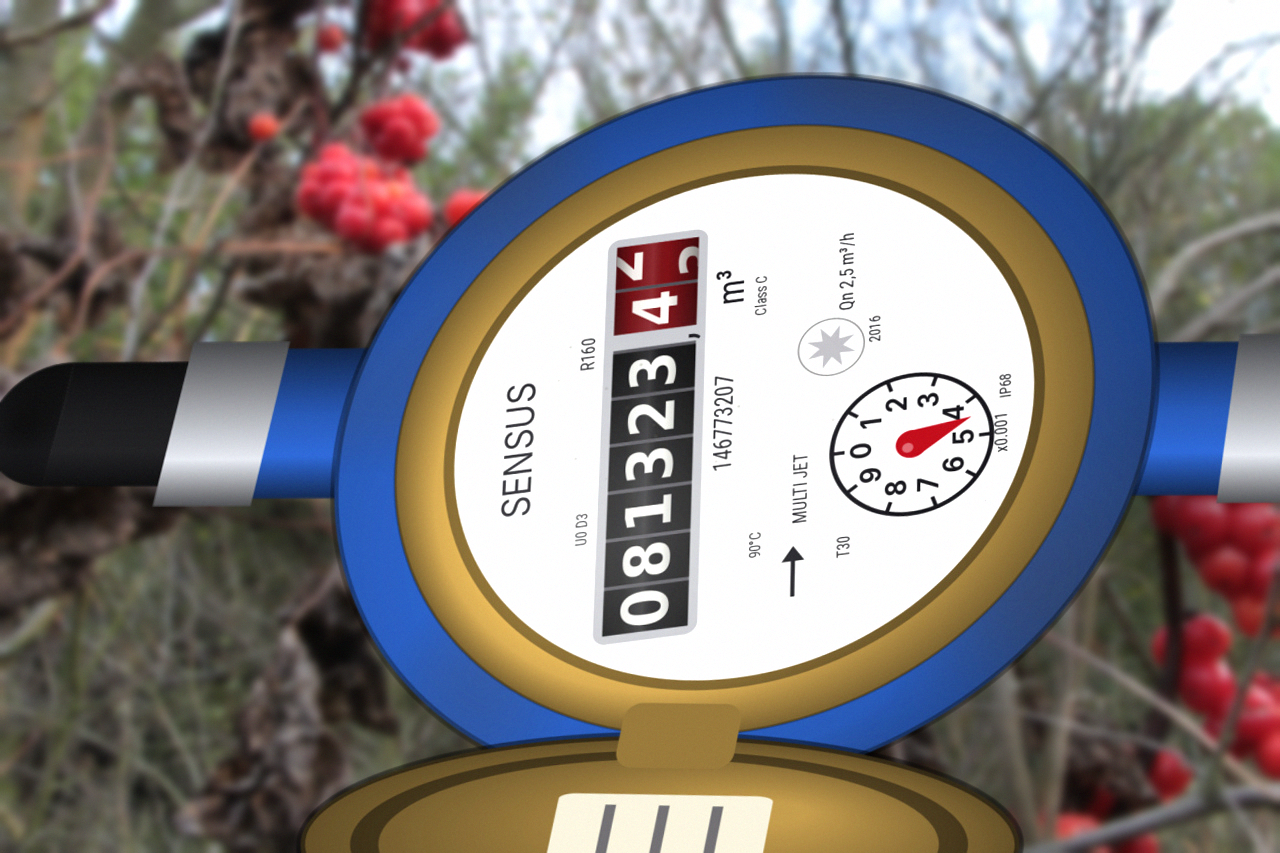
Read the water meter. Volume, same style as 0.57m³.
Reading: 81323.424m³
